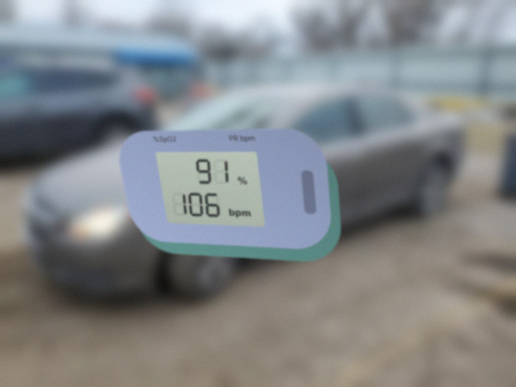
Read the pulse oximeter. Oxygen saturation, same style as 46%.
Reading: 91%
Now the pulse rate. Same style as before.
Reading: 106bpm
